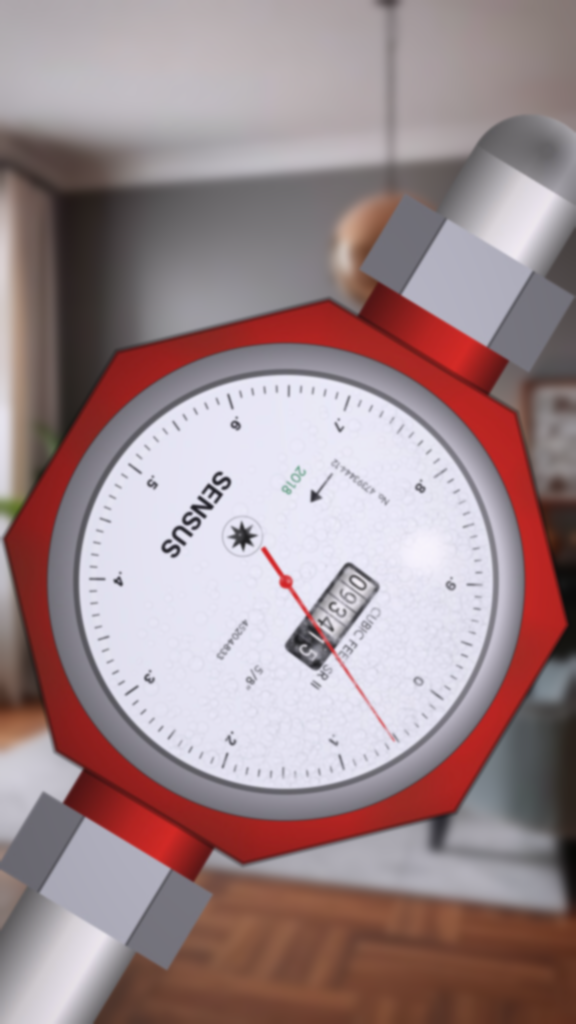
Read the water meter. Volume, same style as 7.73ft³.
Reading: 93415.05ft³
